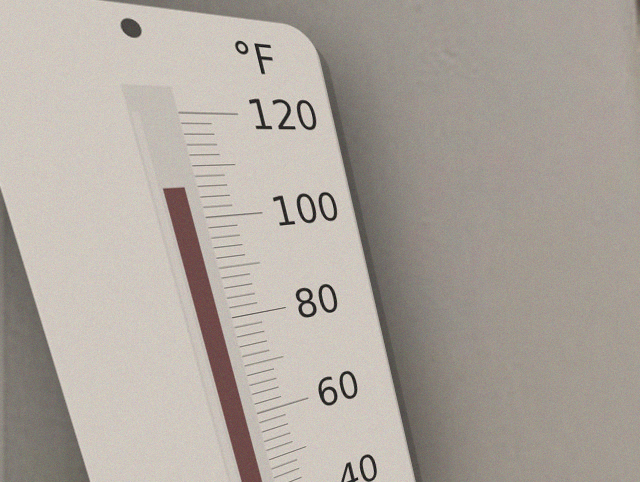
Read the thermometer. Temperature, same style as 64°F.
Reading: 106°F
